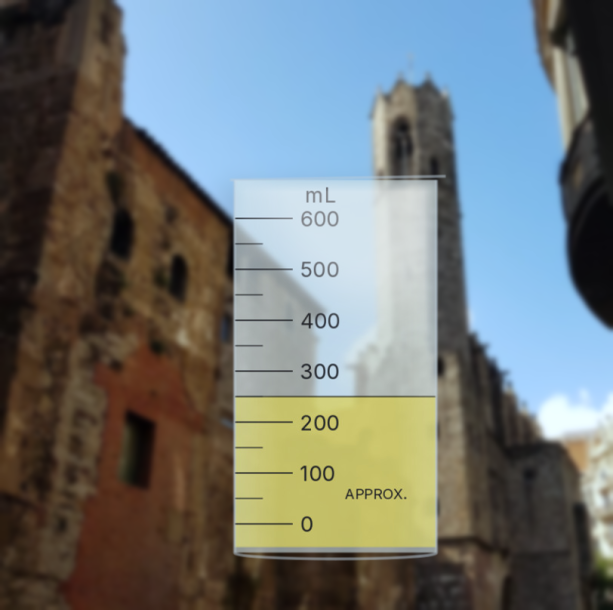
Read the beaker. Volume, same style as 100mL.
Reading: 250mL
